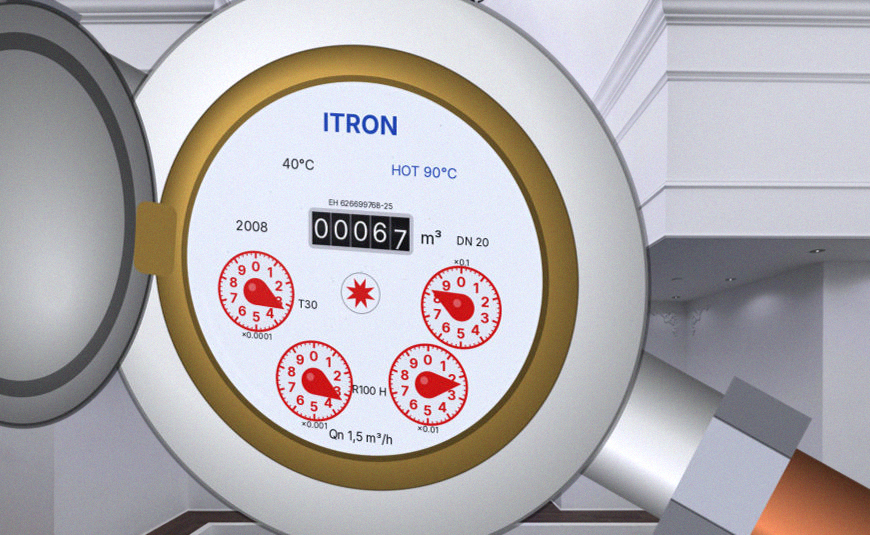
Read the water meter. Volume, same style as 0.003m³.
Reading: 66.8233m³
